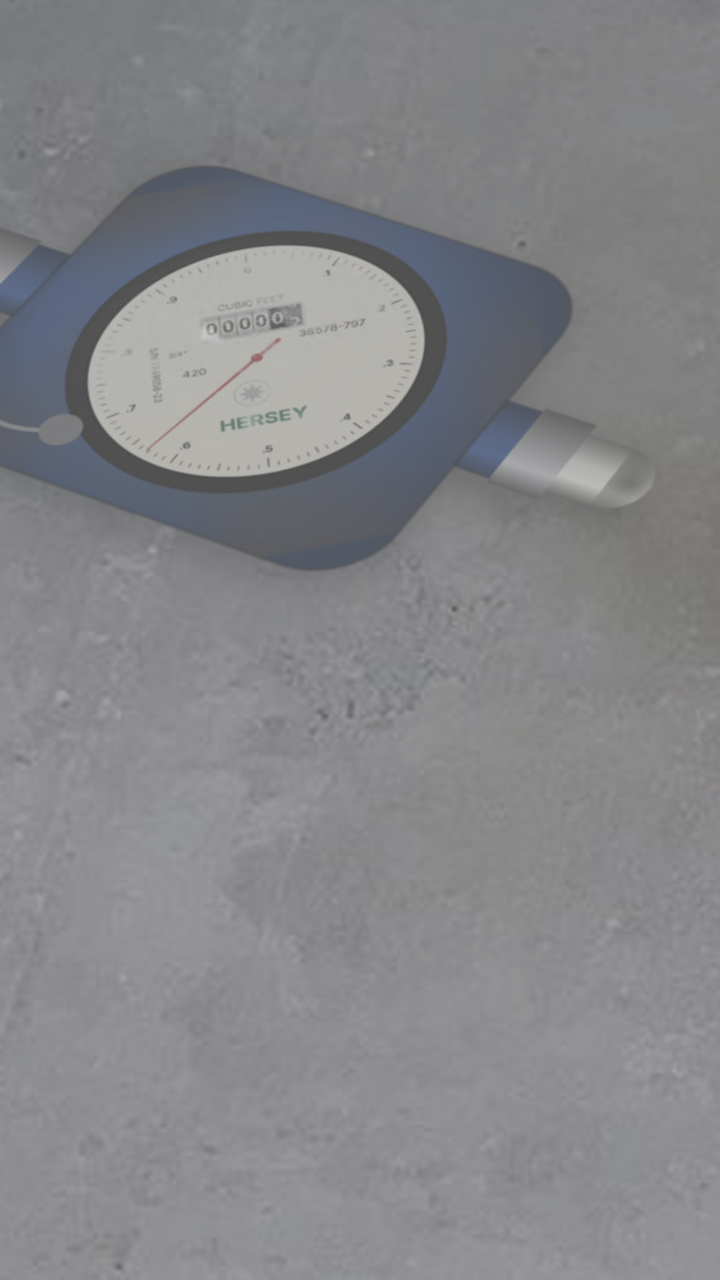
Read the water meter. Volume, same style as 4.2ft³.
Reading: 1.63ft³
